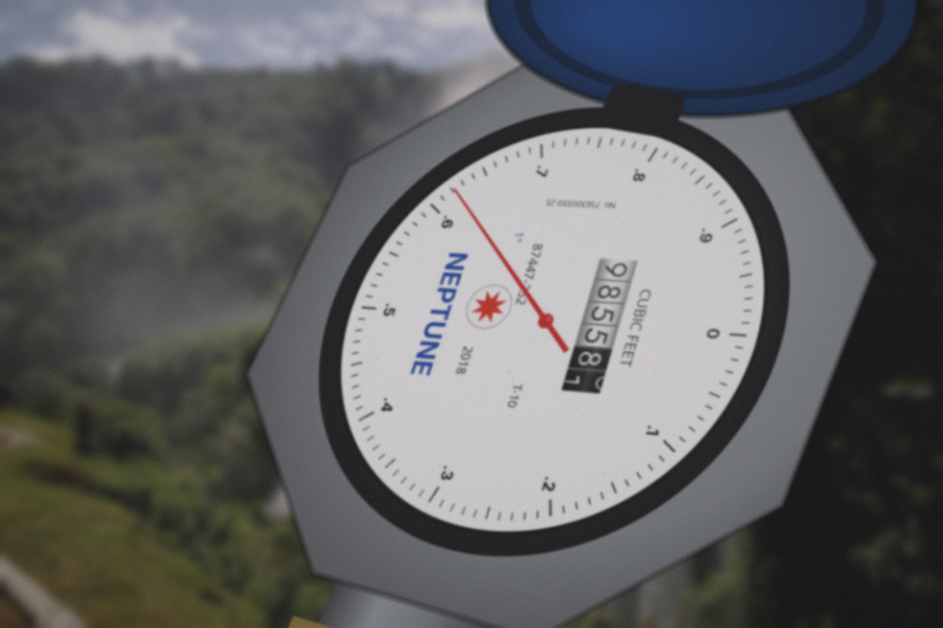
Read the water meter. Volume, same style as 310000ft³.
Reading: 985580.62ft³
